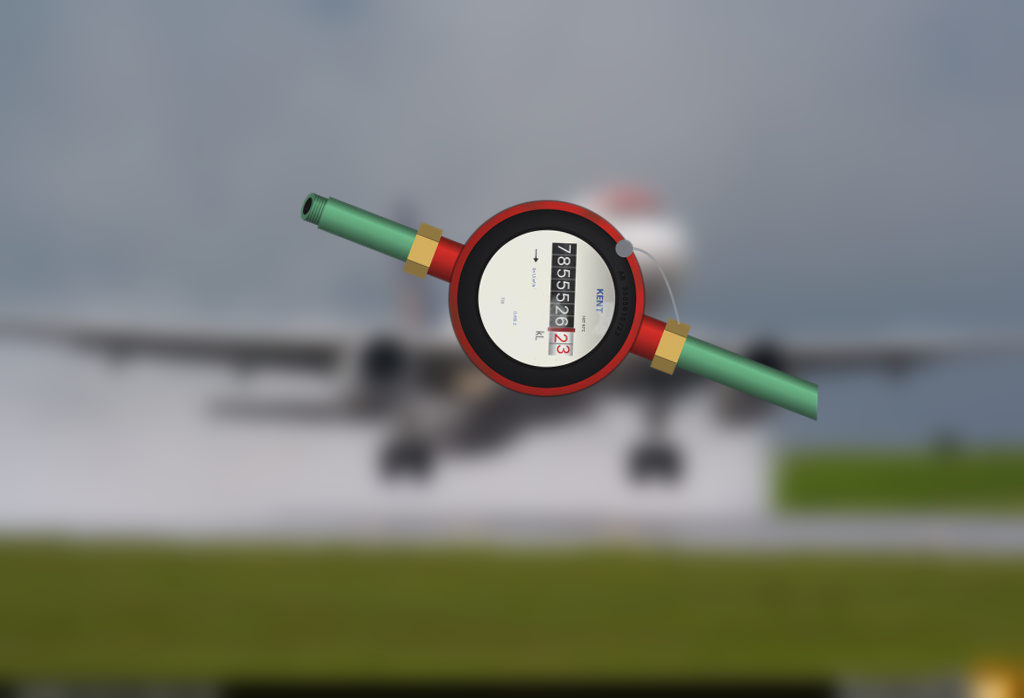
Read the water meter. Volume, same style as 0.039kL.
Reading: 7855526.23kL
